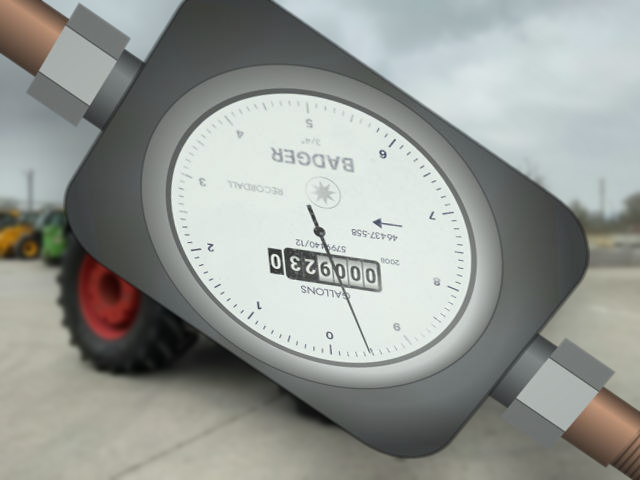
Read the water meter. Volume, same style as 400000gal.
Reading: 9229.5gal
